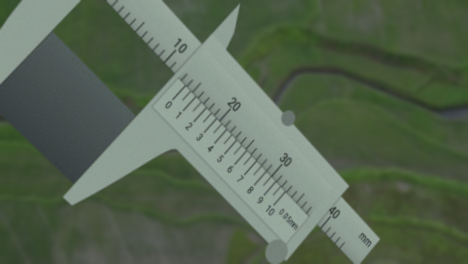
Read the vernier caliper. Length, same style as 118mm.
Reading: 13.8mm
